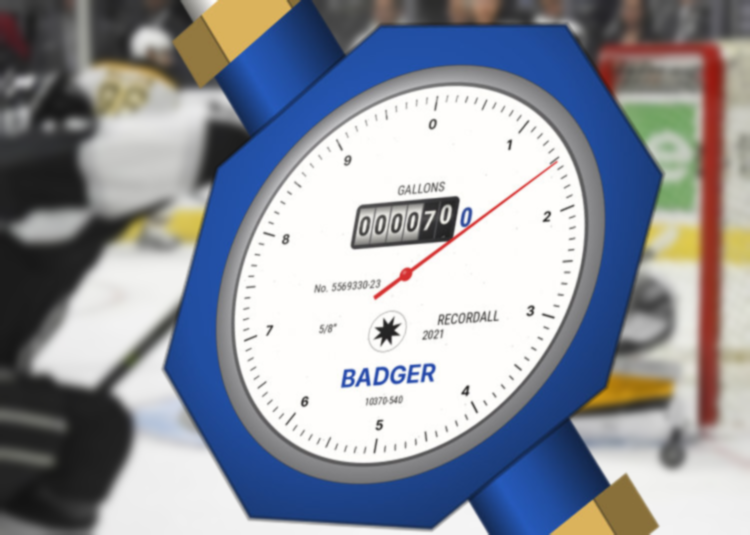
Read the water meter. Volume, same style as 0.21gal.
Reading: 701.5gal
